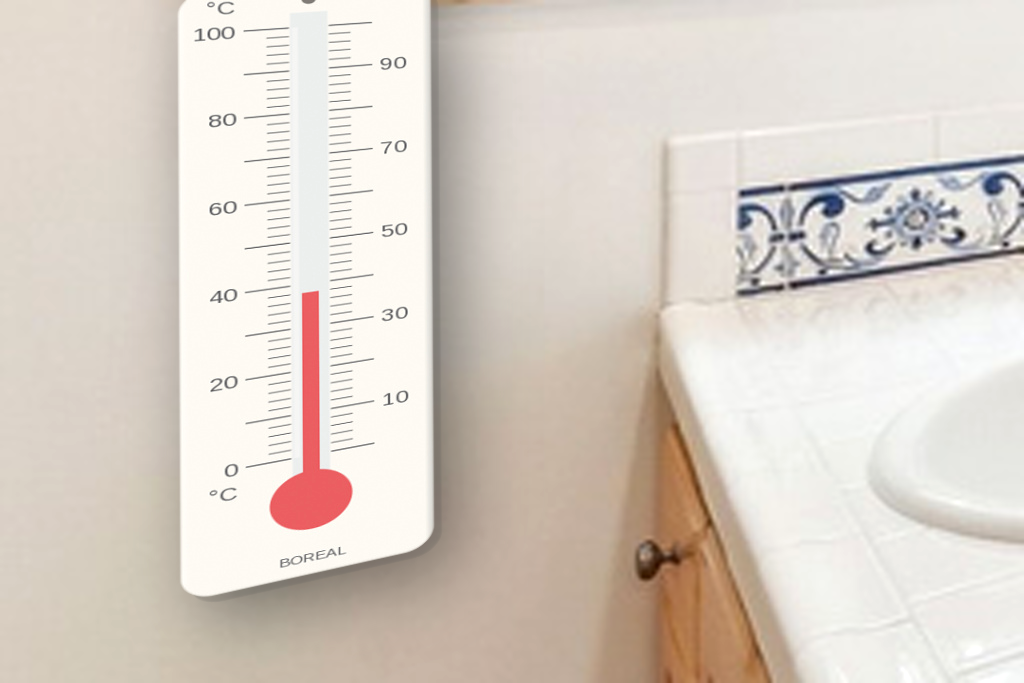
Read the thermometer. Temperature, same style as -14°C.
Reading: 38°C
